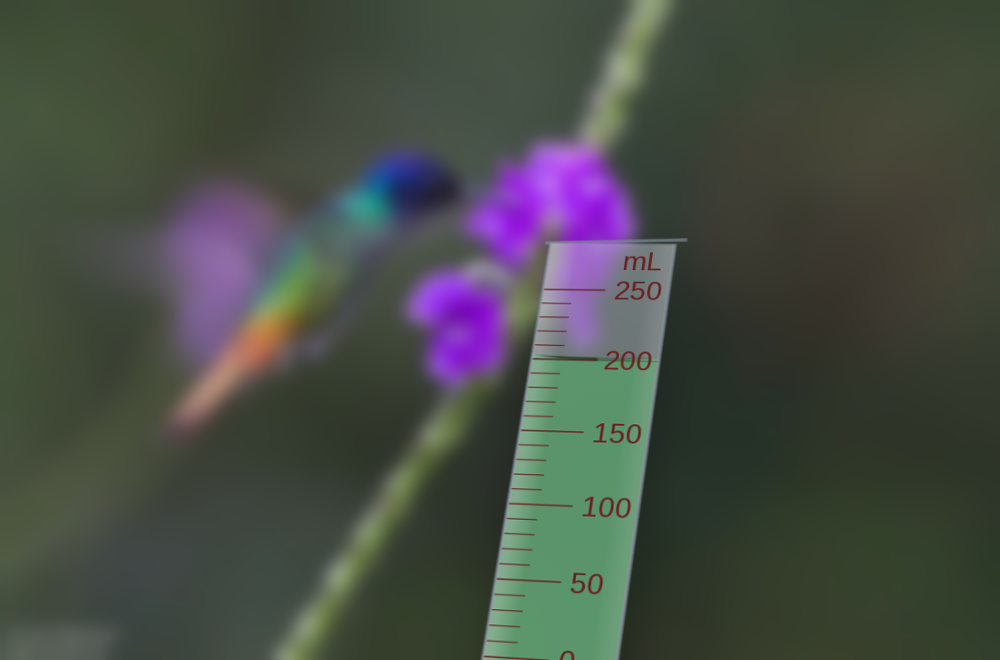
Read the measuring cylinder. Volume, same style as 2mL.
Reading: 200mL
